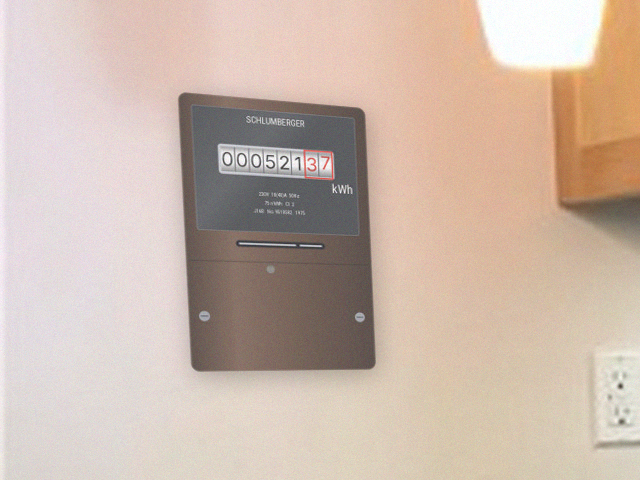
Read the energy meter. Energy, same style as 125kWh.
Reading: 521.37kWh
